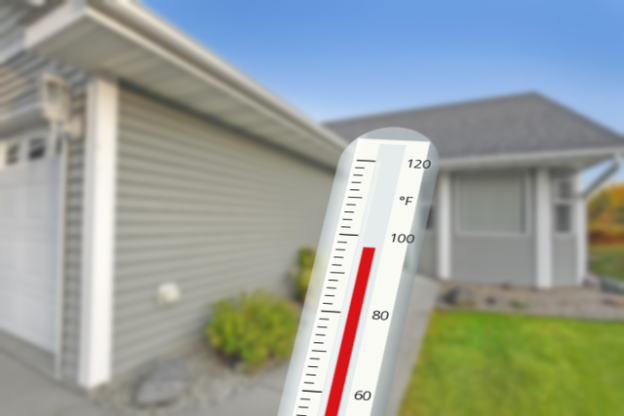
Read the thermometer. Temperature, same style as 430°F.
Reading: 97°F
